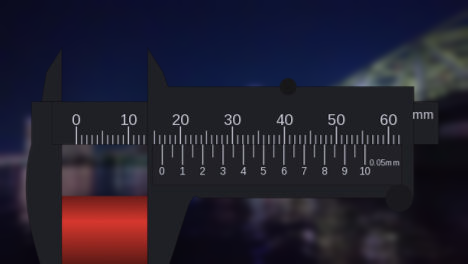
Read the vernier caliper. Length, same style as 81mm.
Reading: 16.5mm
